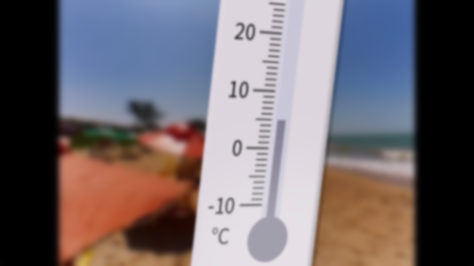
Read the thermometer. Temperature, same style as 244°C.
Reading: 5°C
